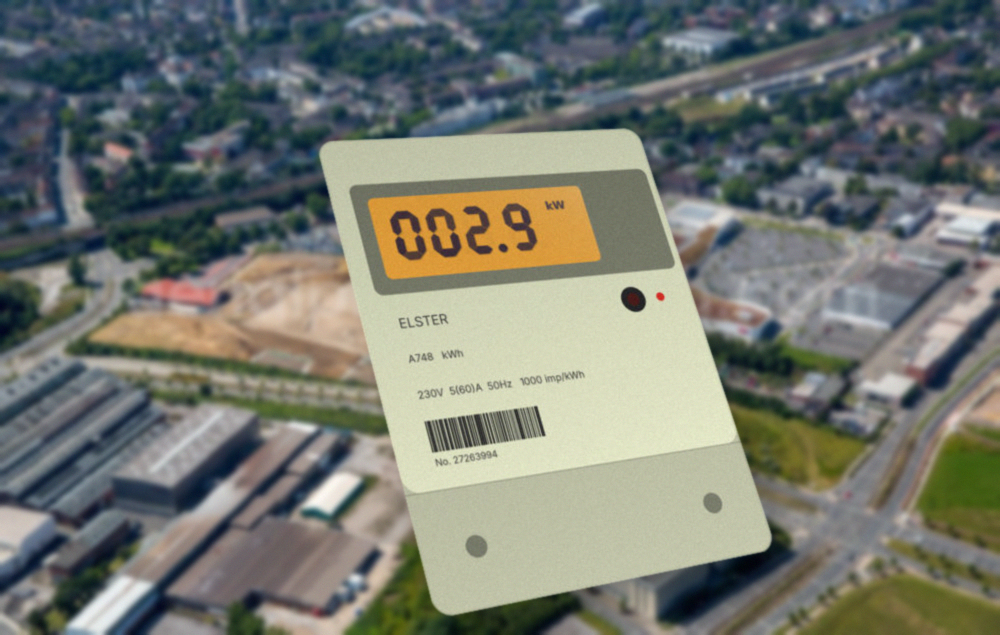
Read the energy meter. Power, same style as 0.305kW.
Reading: 2.9kW
